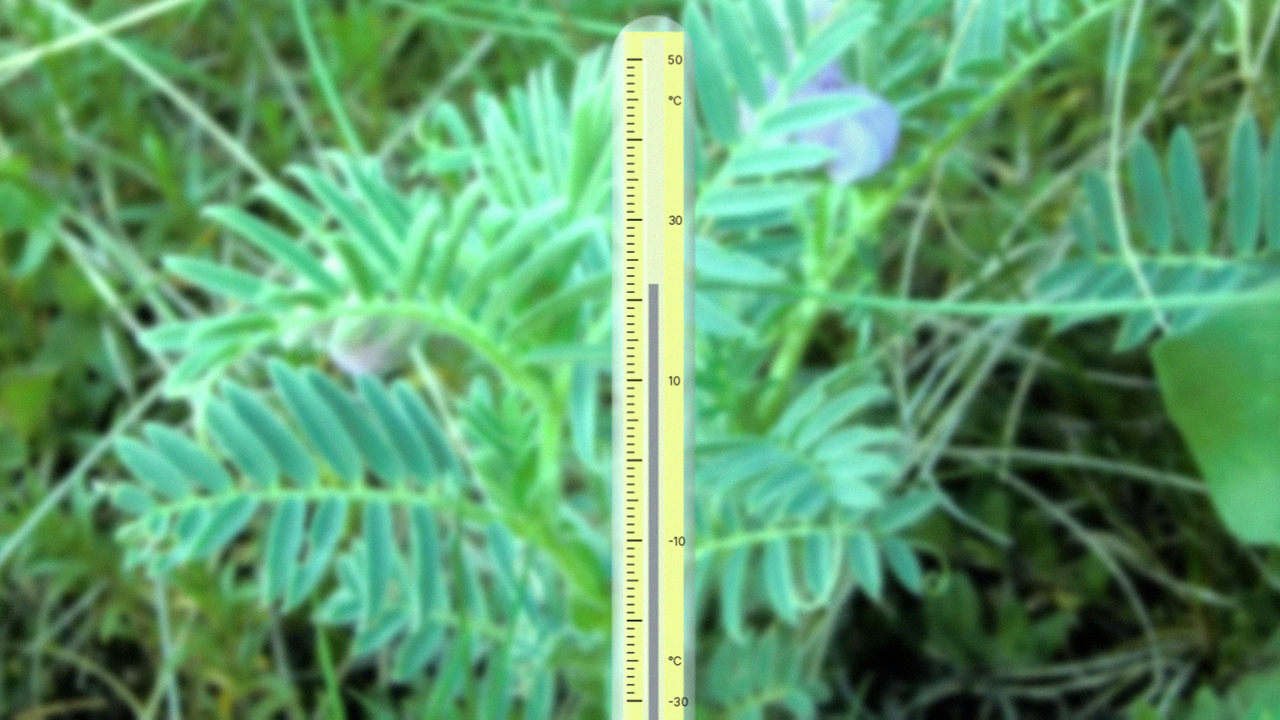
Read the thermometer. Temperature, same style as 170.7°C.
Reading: 22°C
